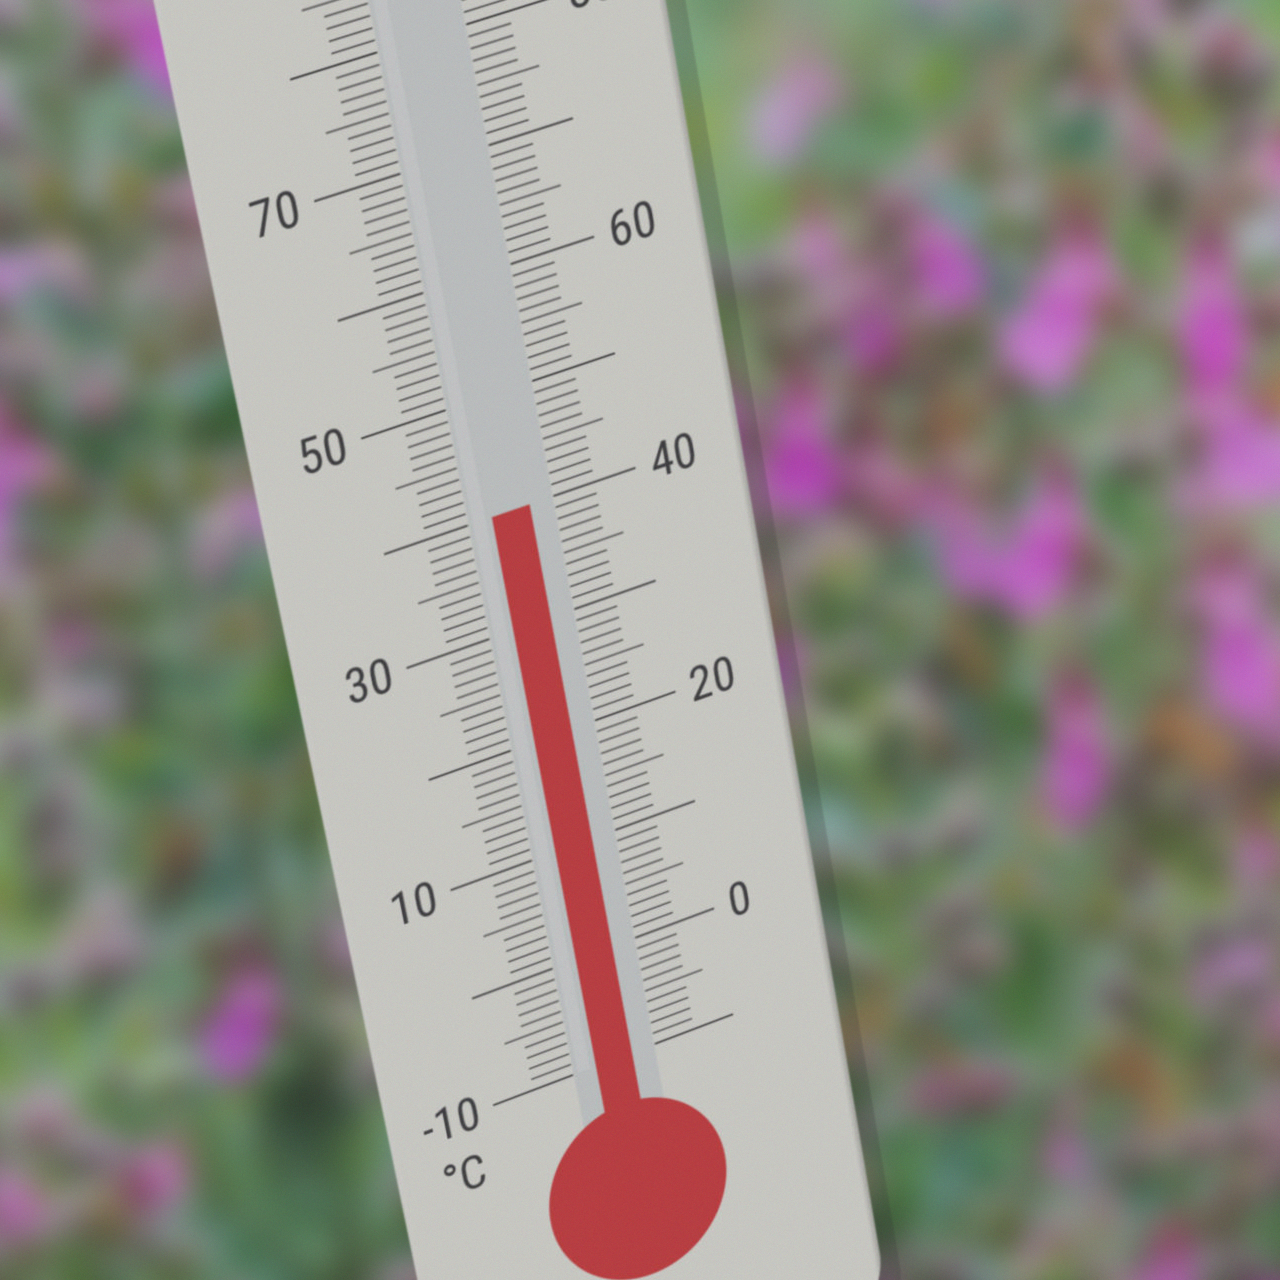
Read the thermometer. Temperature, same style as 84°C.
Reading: 40°C
